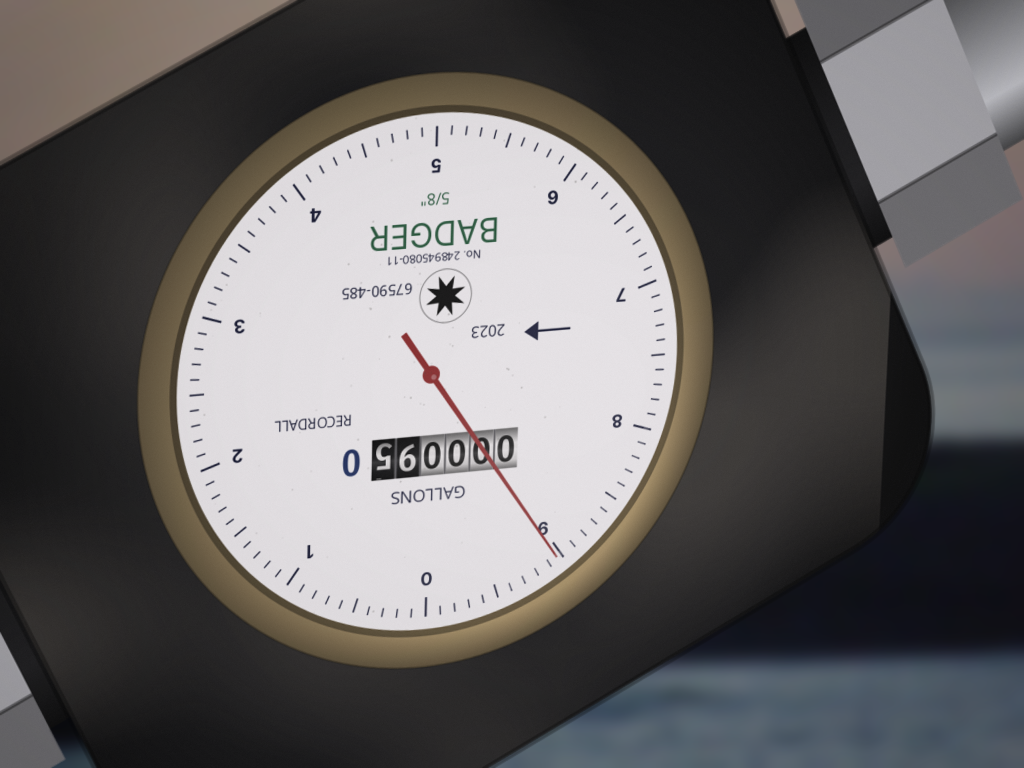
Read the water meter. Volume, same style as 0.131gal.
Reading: 949.0gal
